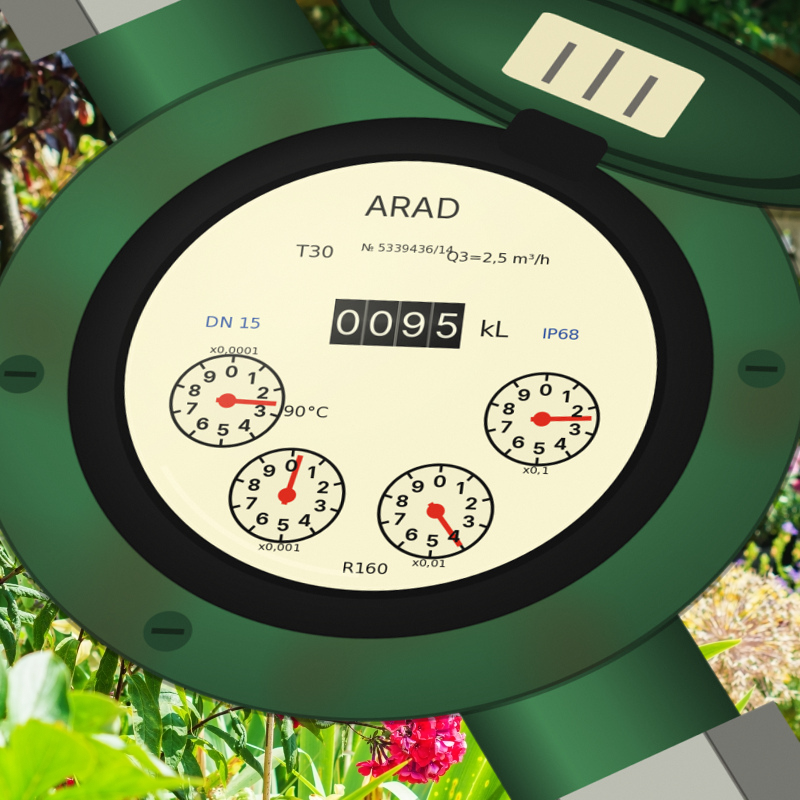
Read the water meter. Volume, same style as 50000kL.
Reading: 95.2402kL
